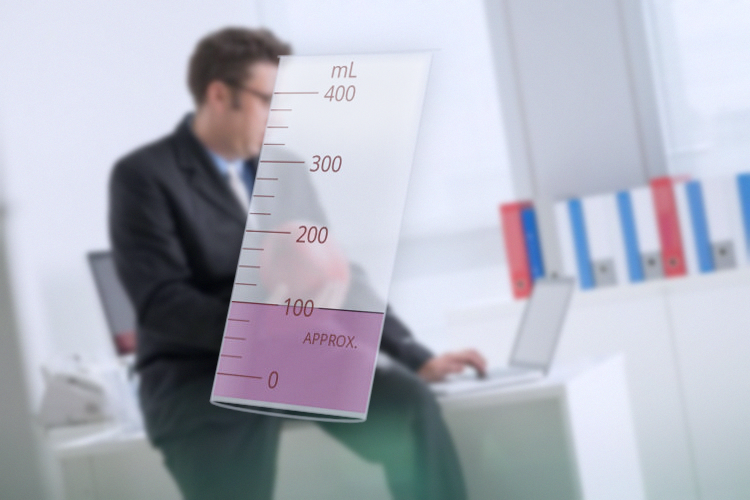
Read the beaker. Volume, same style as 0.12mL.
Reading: 100mL
